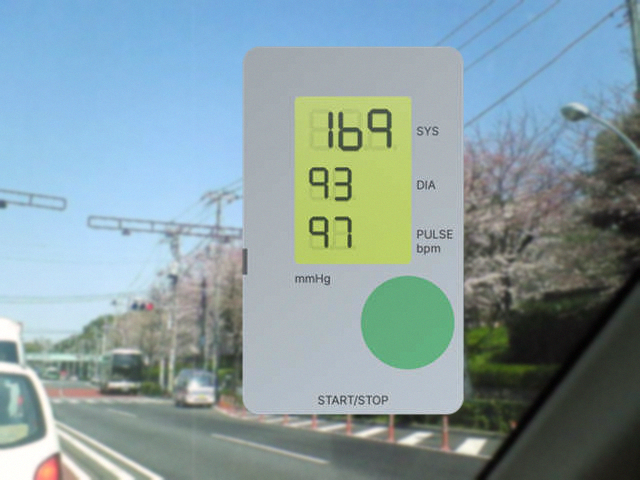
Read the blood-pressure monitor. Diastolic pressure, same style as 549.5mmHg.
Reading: 93mmHg
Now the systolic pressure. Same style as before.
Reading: 169mmHg
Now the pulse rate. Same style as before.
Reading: 97bpm
